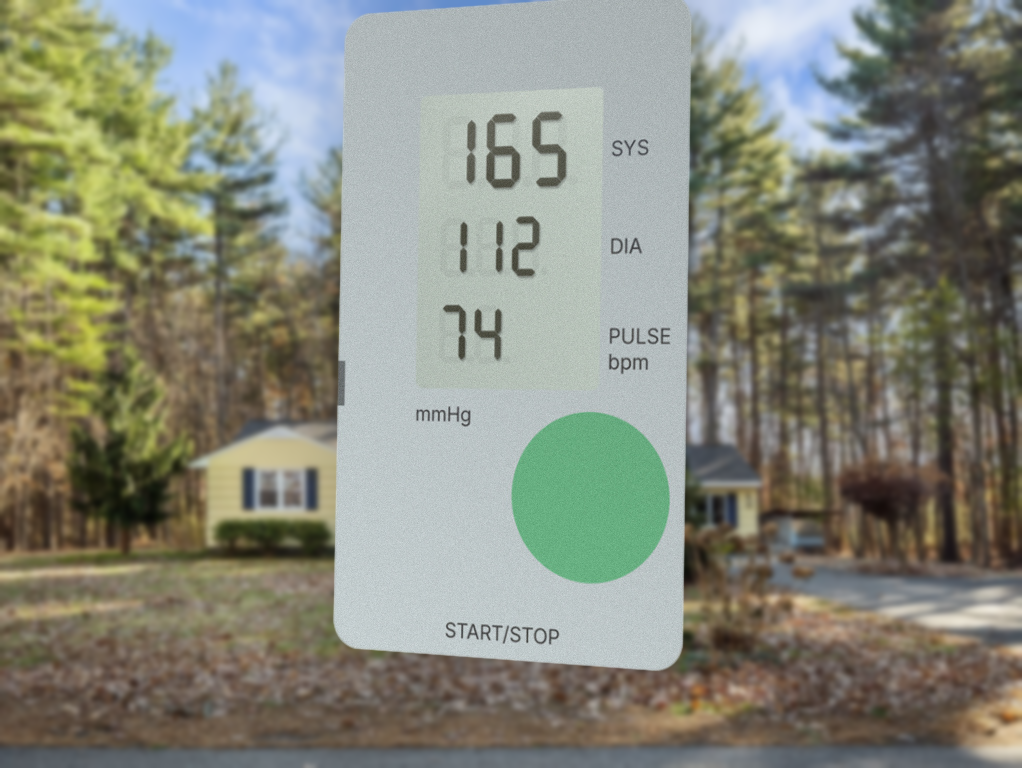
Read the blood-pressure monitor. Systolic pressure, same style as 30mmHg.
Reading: 165mmHg
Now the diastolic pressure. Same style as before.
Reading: 112mmHg
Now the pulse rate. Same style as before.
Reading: 74bpm
